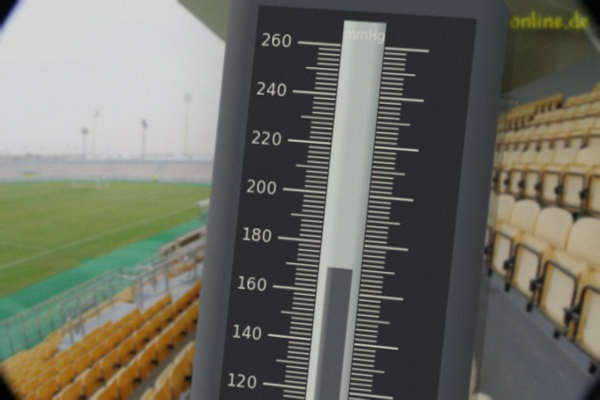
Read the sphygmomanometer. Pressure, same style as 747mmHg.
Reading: 170mmHg
